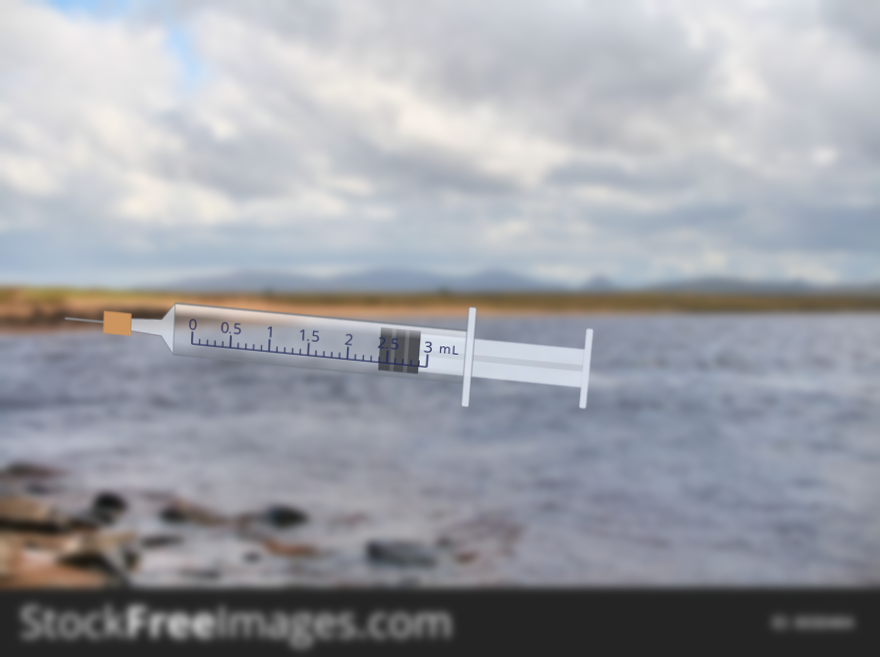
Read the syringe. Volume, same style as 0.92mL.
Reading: 2.4mL
